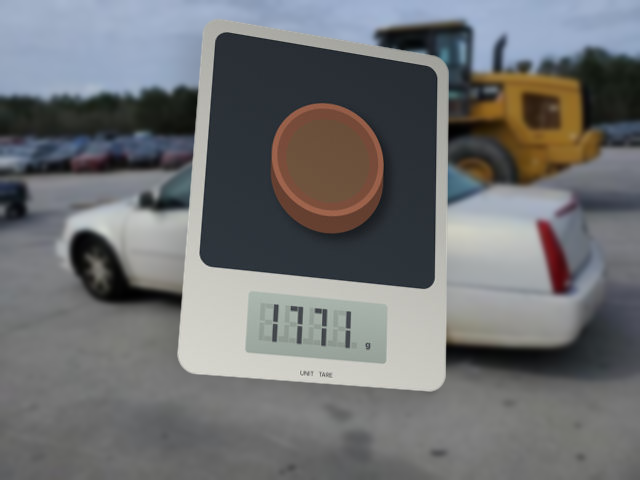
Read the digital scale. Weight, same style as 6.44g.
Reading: 1771g
